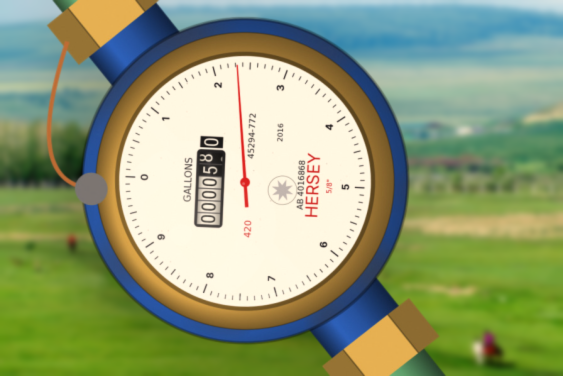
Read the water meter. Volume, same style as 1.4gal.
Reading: 582.3gal
